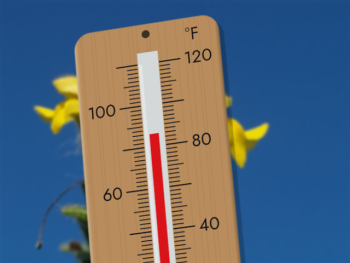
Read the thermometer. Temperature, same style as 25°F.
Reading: 86°F
